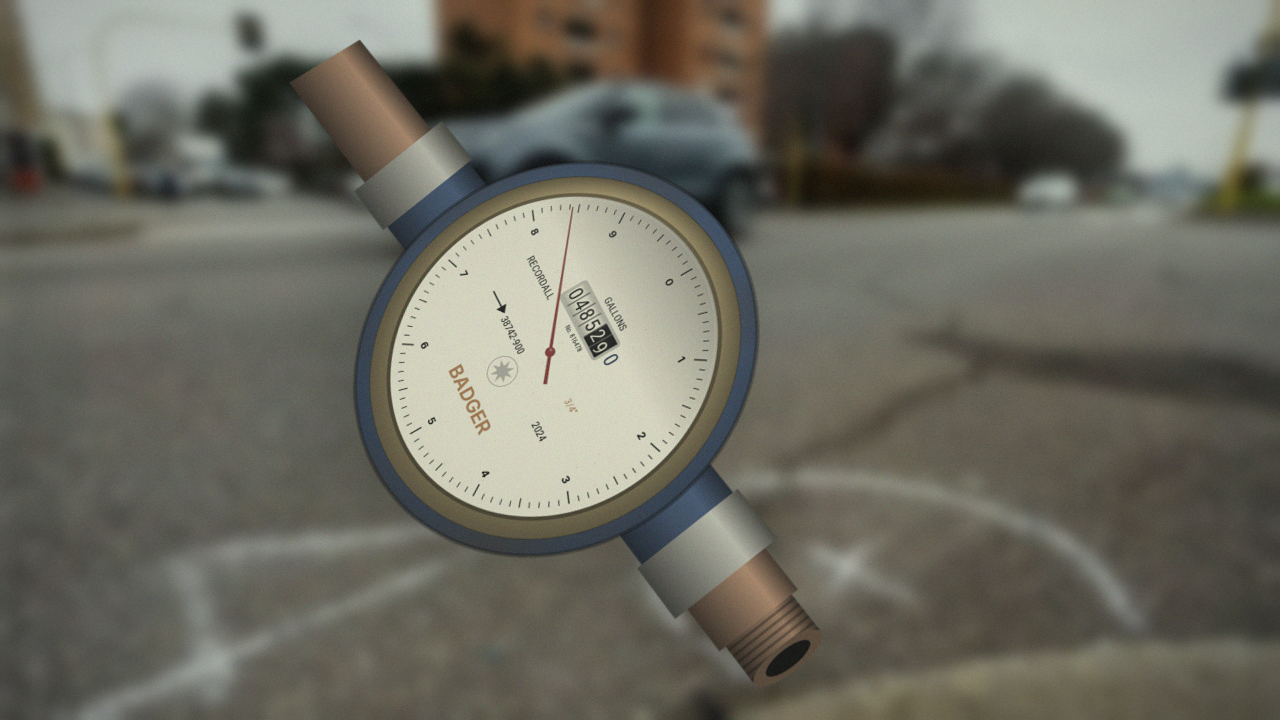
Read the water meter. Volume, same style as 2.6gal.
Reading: 485288.4gal
